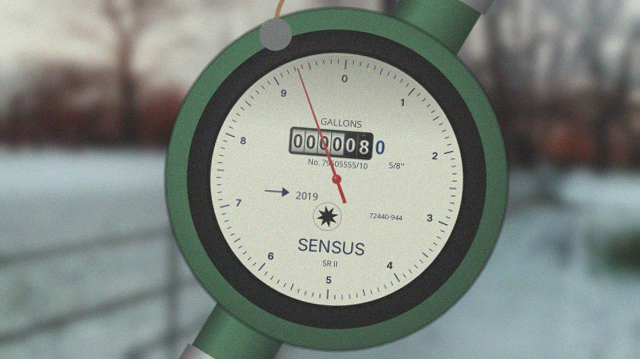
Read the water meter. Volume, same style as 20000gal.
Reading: 79.3gal
